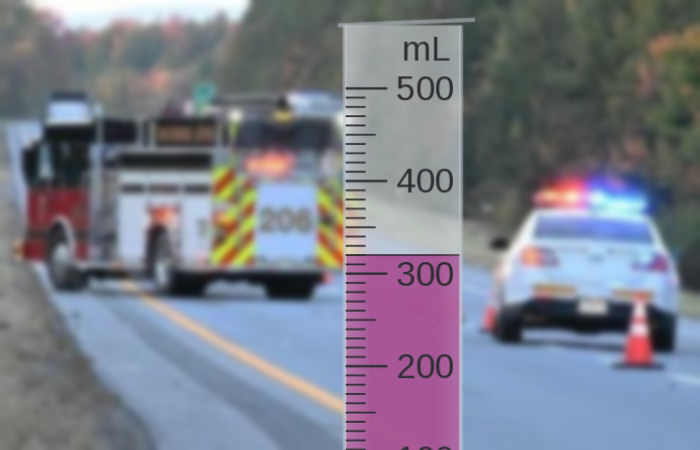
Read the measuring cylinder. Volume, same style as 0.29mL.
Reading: 320mL
